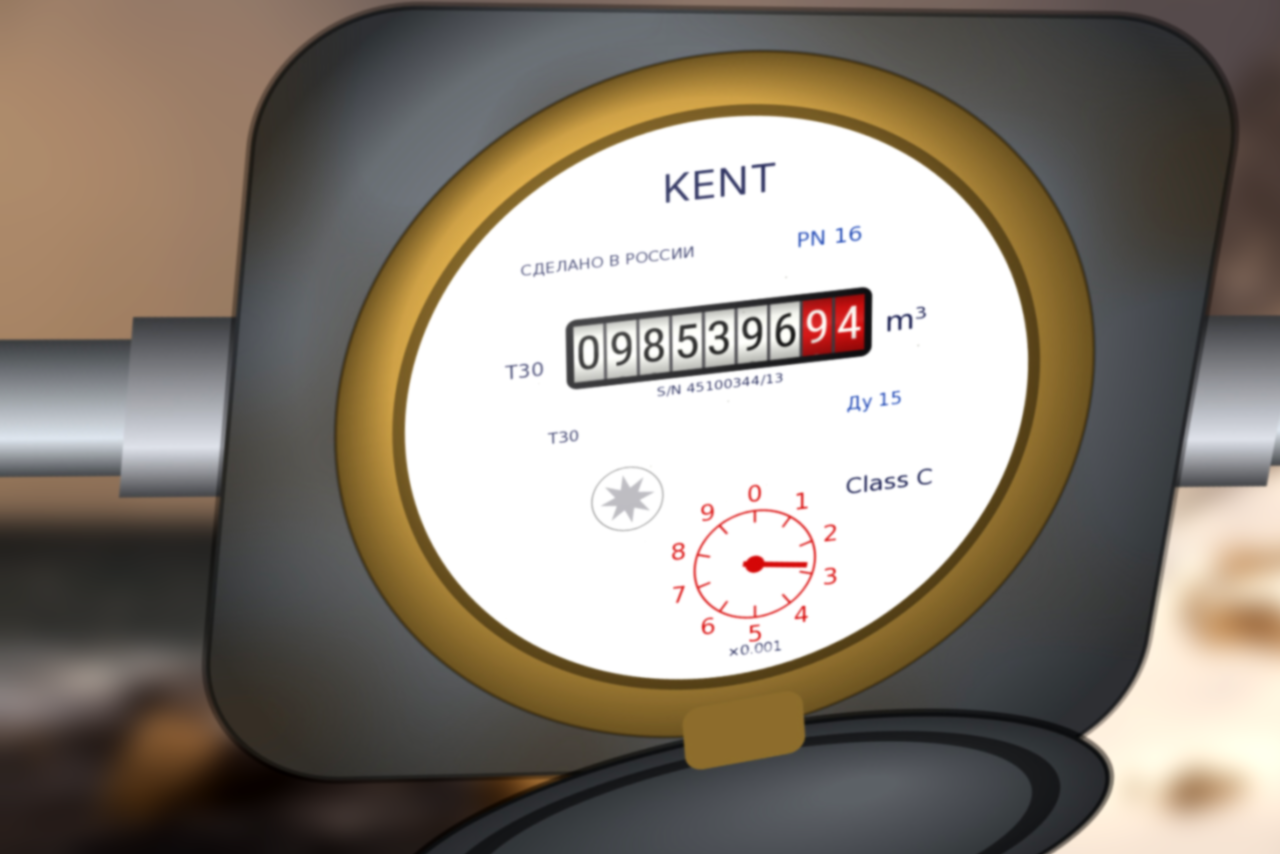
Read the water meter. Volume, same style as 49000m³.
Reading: 985396.942m³
